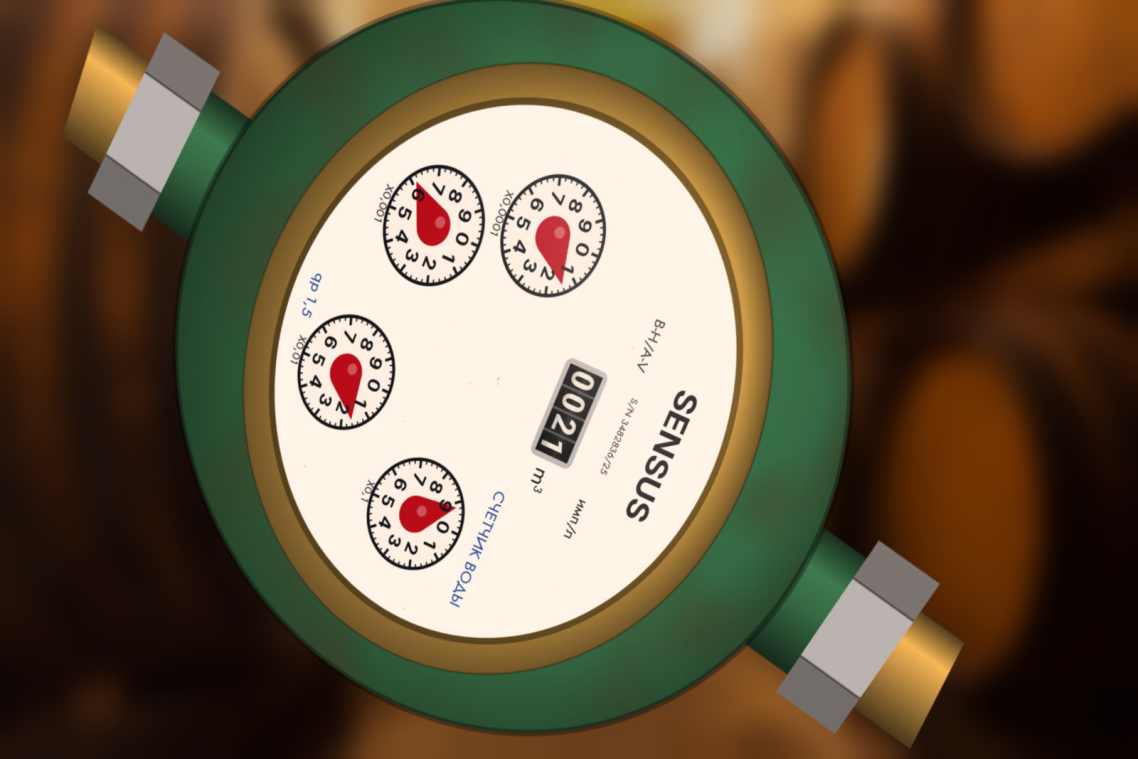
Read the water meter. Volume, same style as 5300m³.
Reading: 20.9161m³
